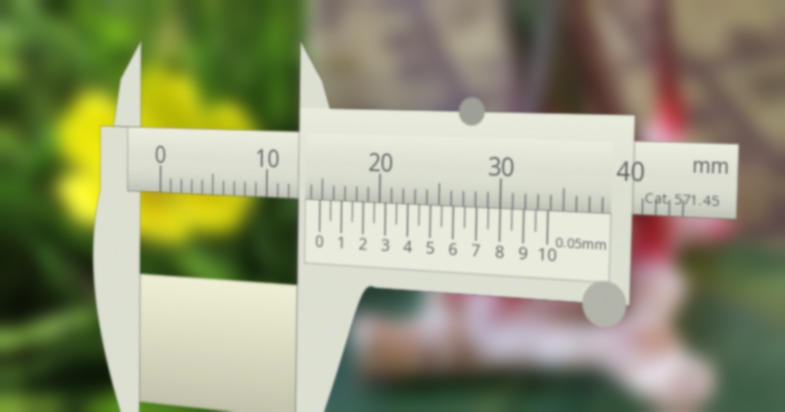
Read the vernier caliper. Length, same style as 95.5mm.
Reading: 14.8mm
